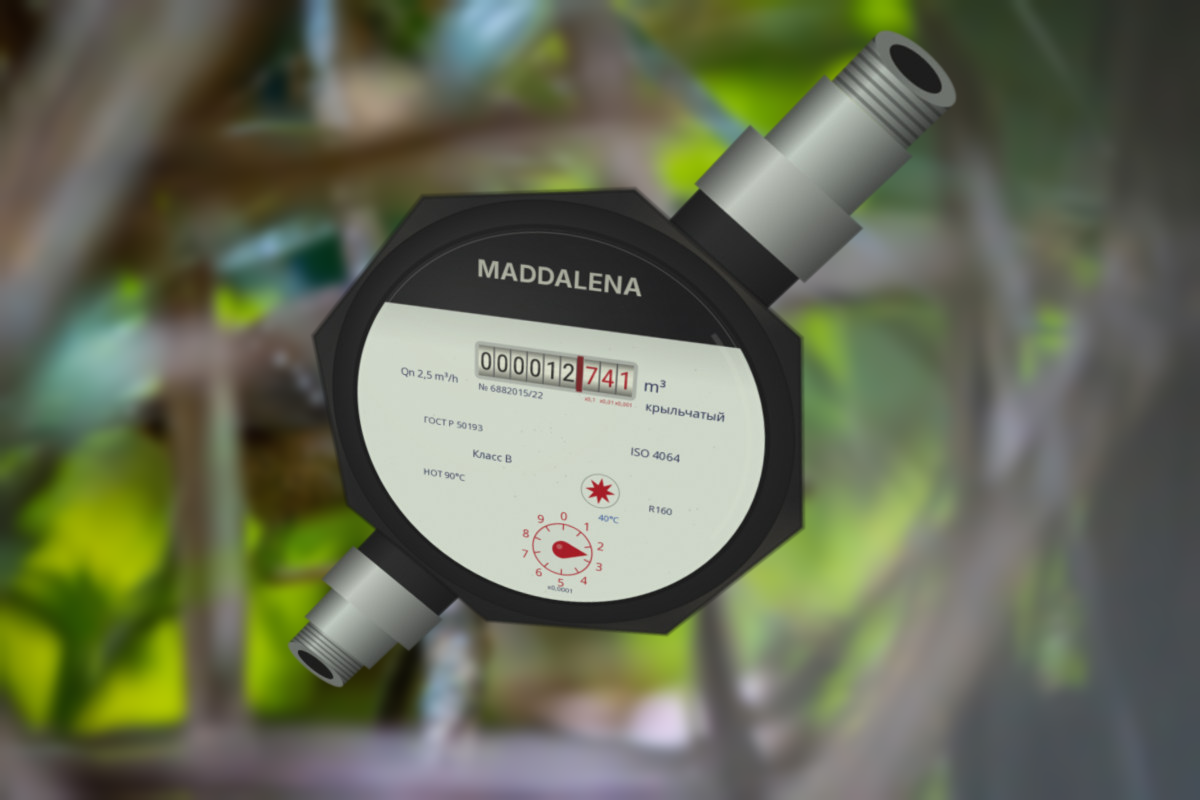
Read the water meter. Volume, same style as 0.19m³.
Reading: 12.7412m³
